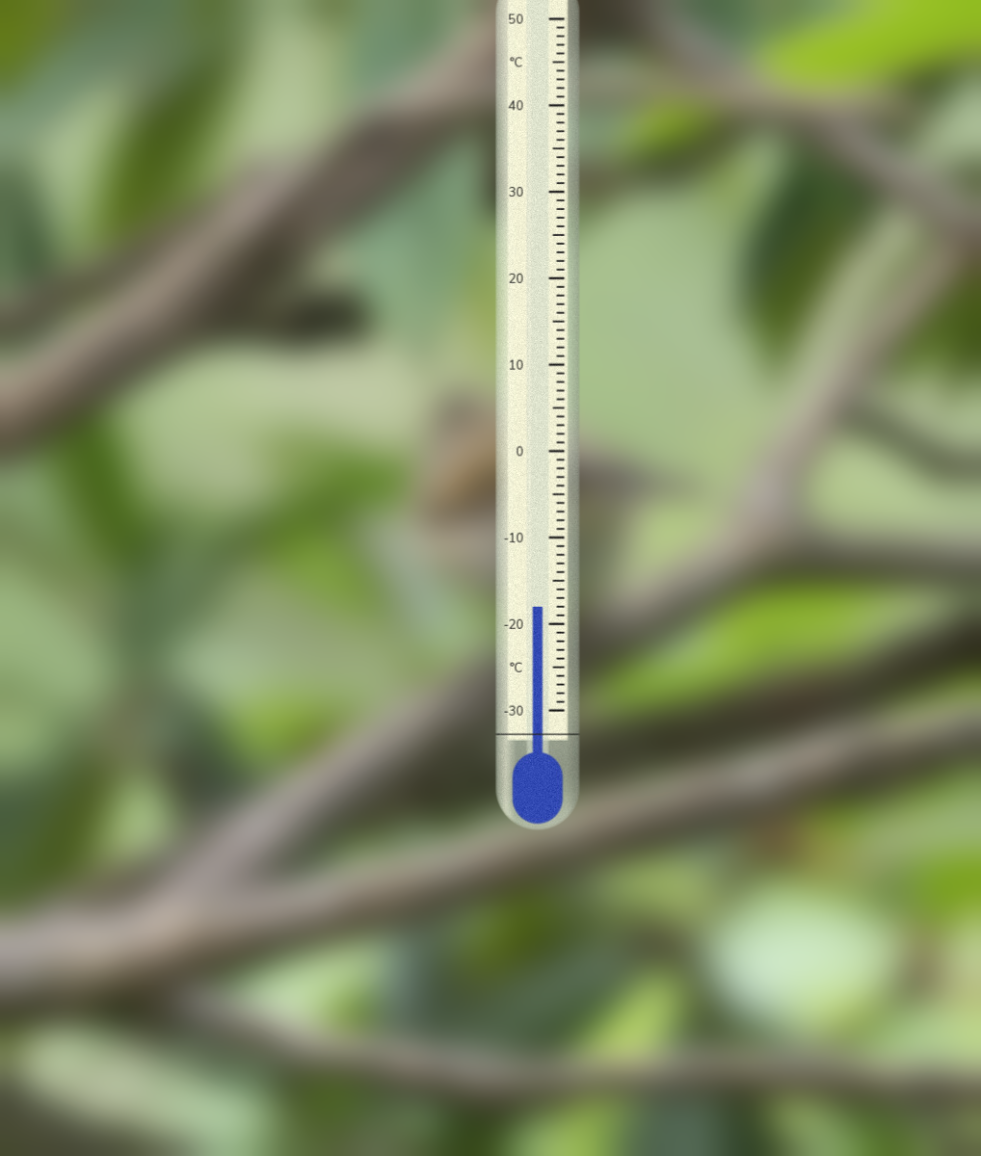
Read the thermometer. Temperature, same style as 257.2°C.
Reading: -18°C
